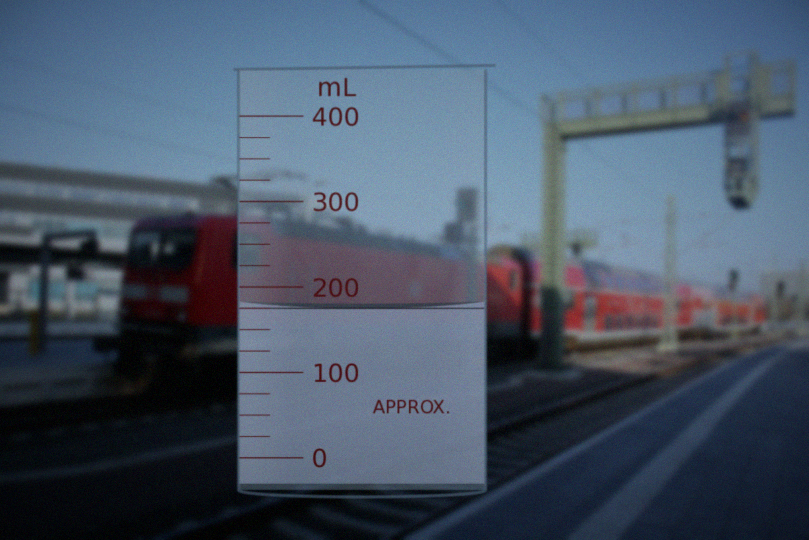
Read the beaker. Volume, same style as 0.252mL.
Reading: 175mL
